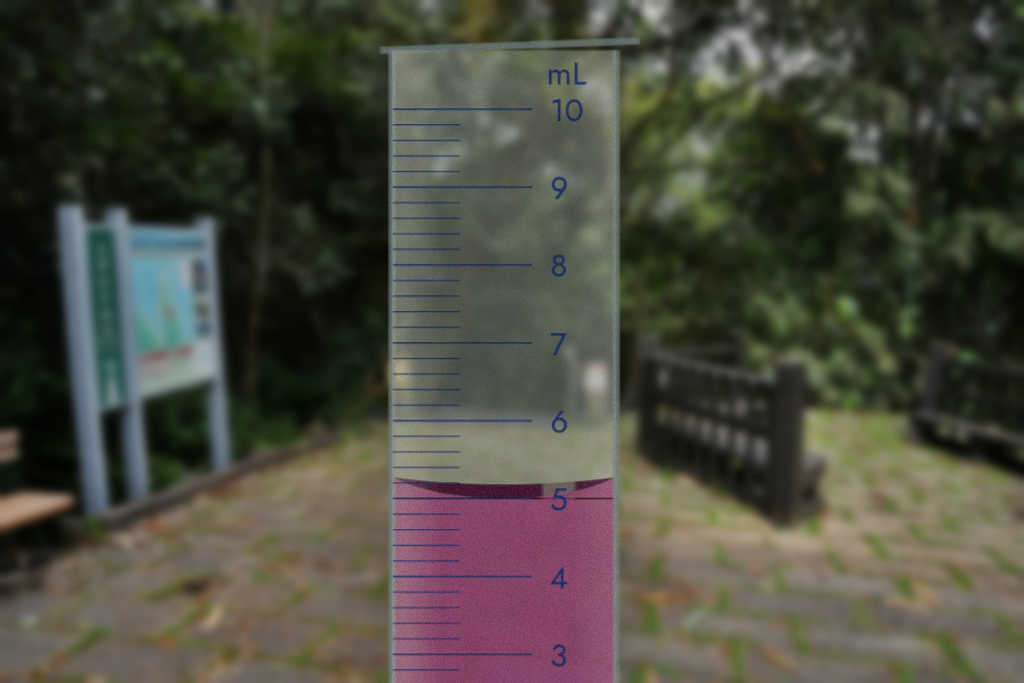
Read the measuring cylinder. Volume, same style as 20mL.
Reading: 5mL
